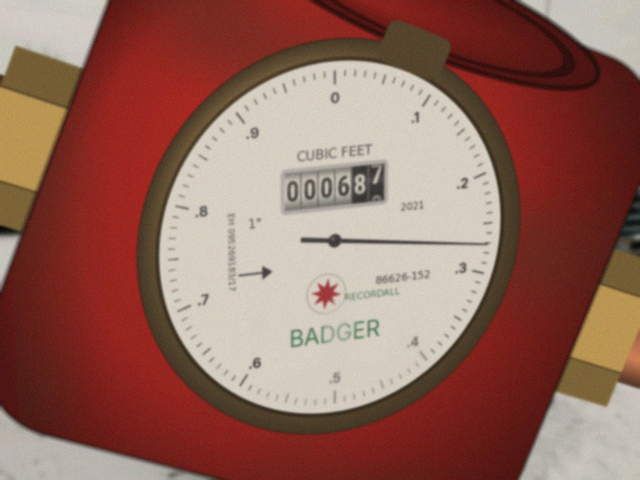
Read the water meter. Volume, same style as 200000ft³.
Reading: 687.27ft³
